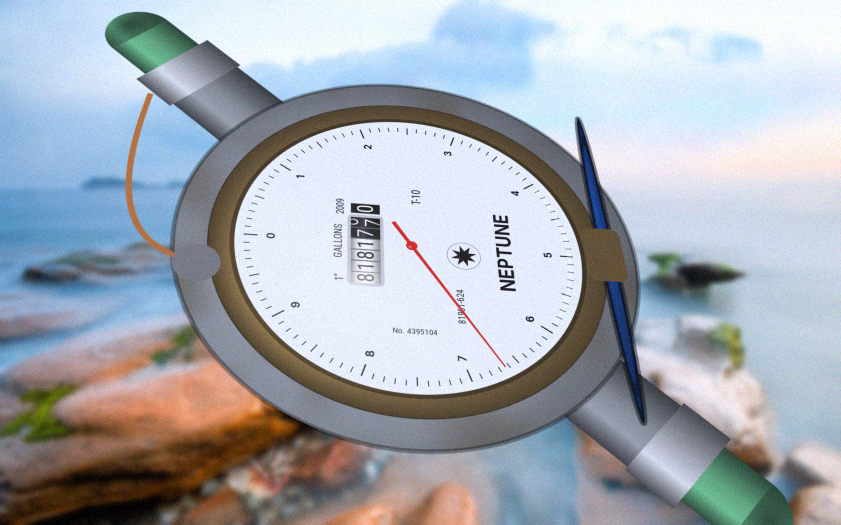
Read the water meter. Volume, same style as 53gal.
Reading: 8181766.6gal
